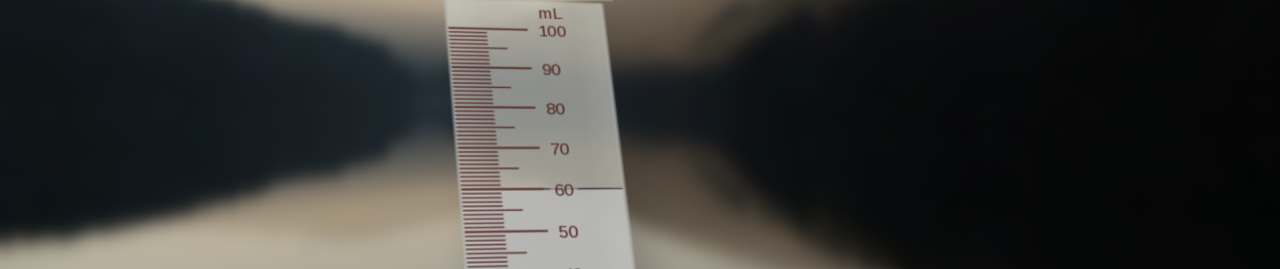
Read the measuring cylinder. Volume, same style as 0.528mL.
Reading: 60mL
